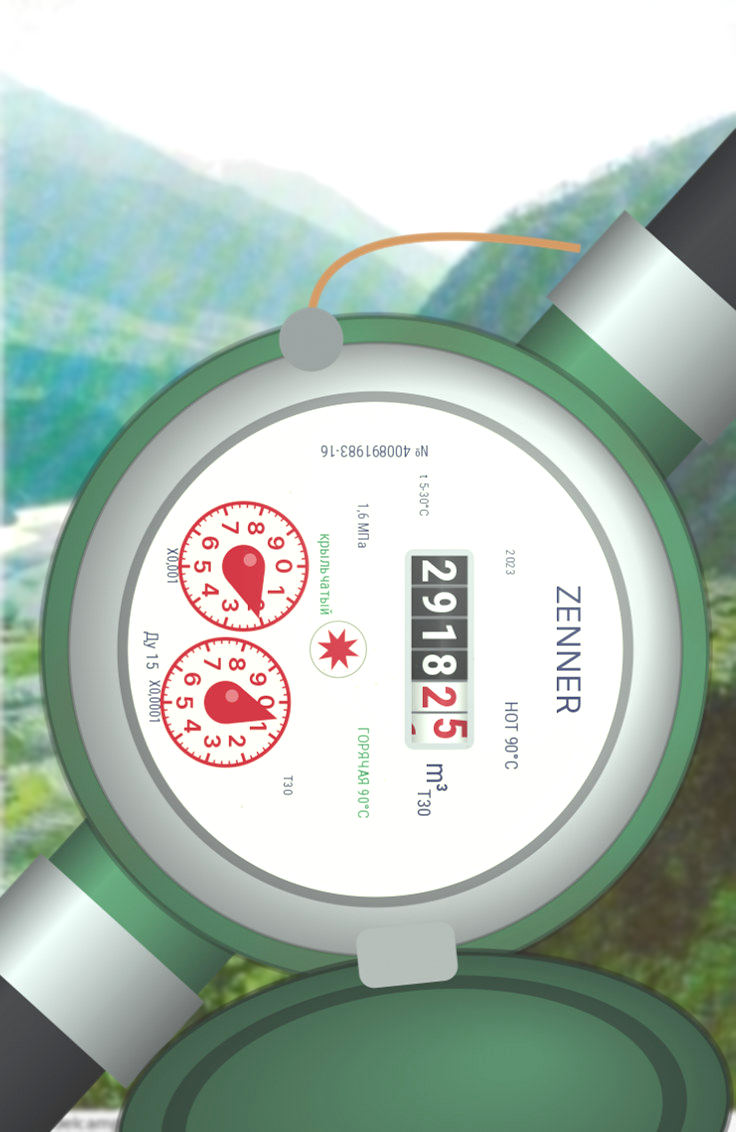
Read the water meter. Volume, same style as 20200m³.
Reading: 2918.2520m³
